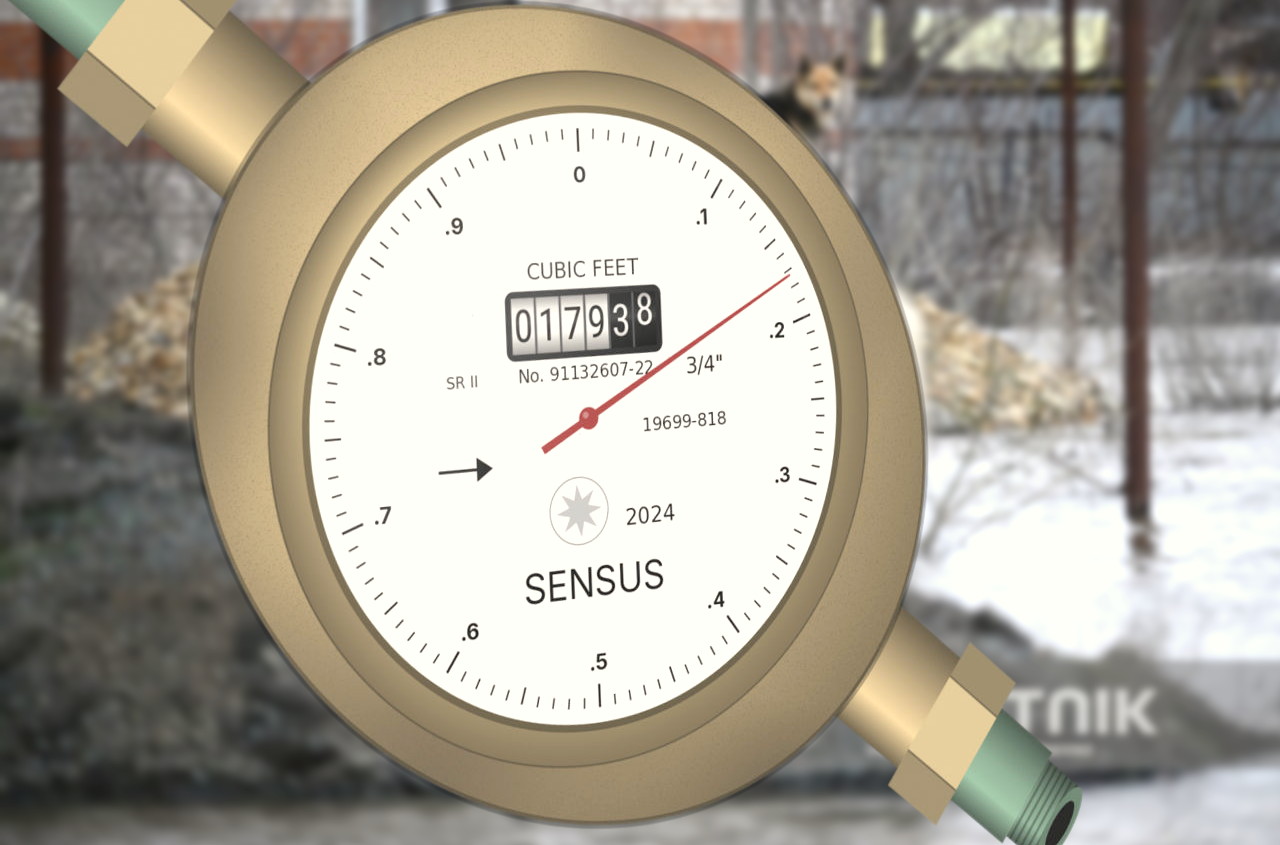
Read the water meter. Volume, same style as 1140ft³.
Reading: 17938.17ft³
